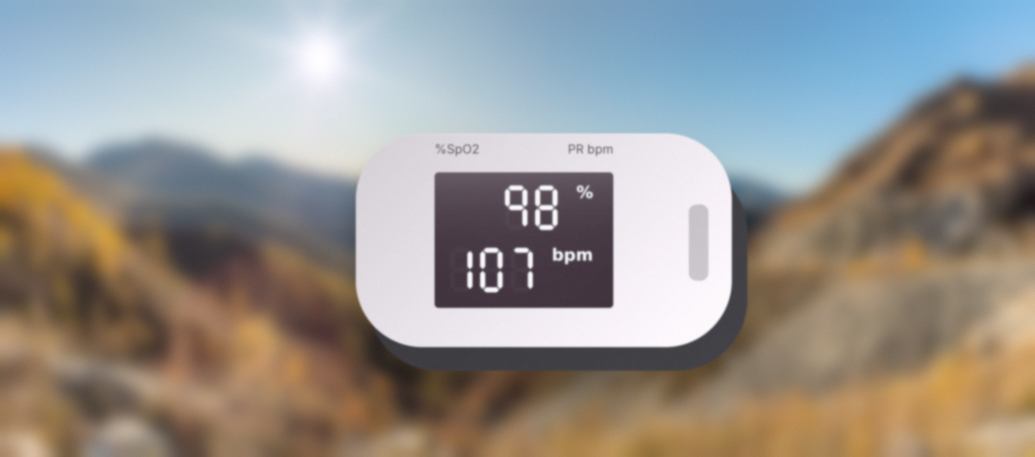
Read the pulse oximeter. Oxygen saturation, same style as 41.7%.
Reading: 98%
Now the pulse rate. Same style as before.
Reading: 107bpm
